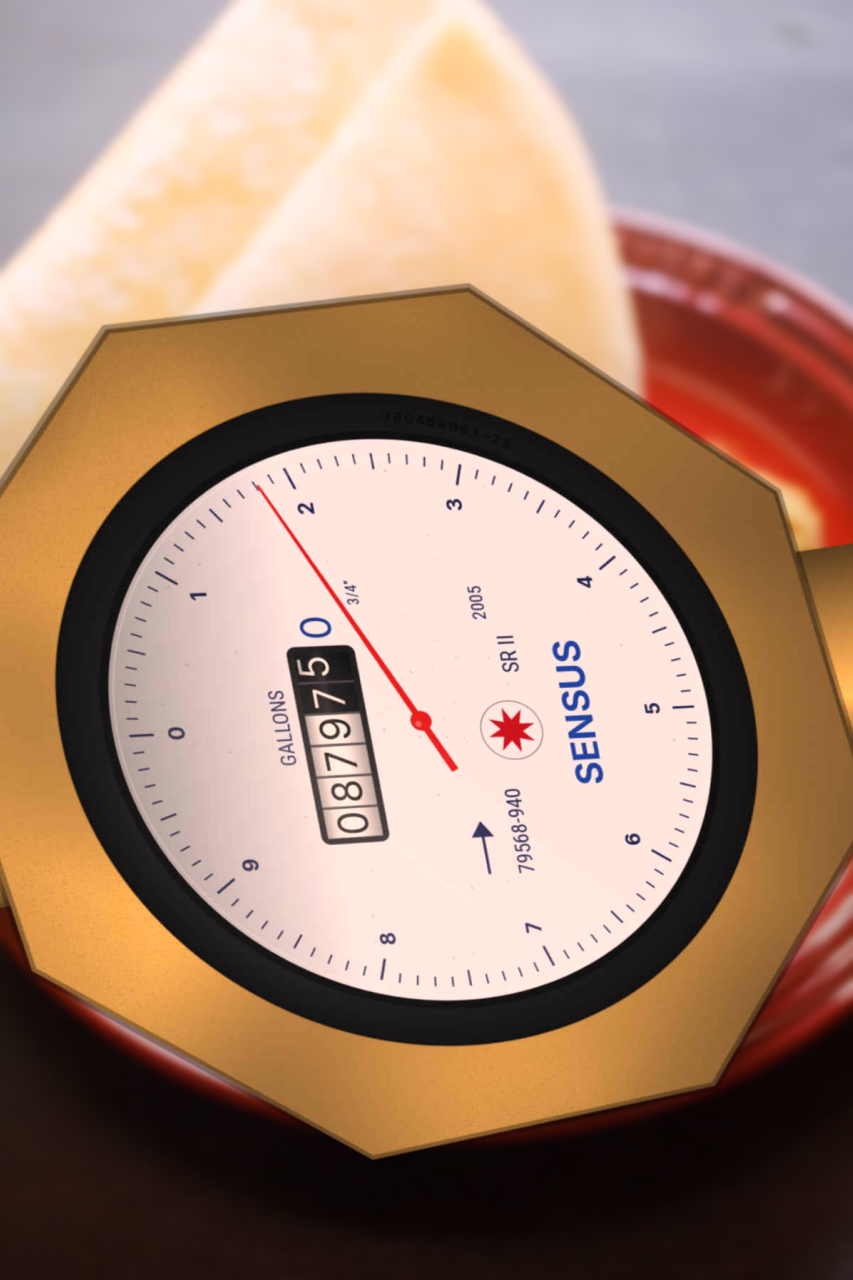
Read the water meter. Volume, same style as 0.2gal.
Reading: 879751.8gal
